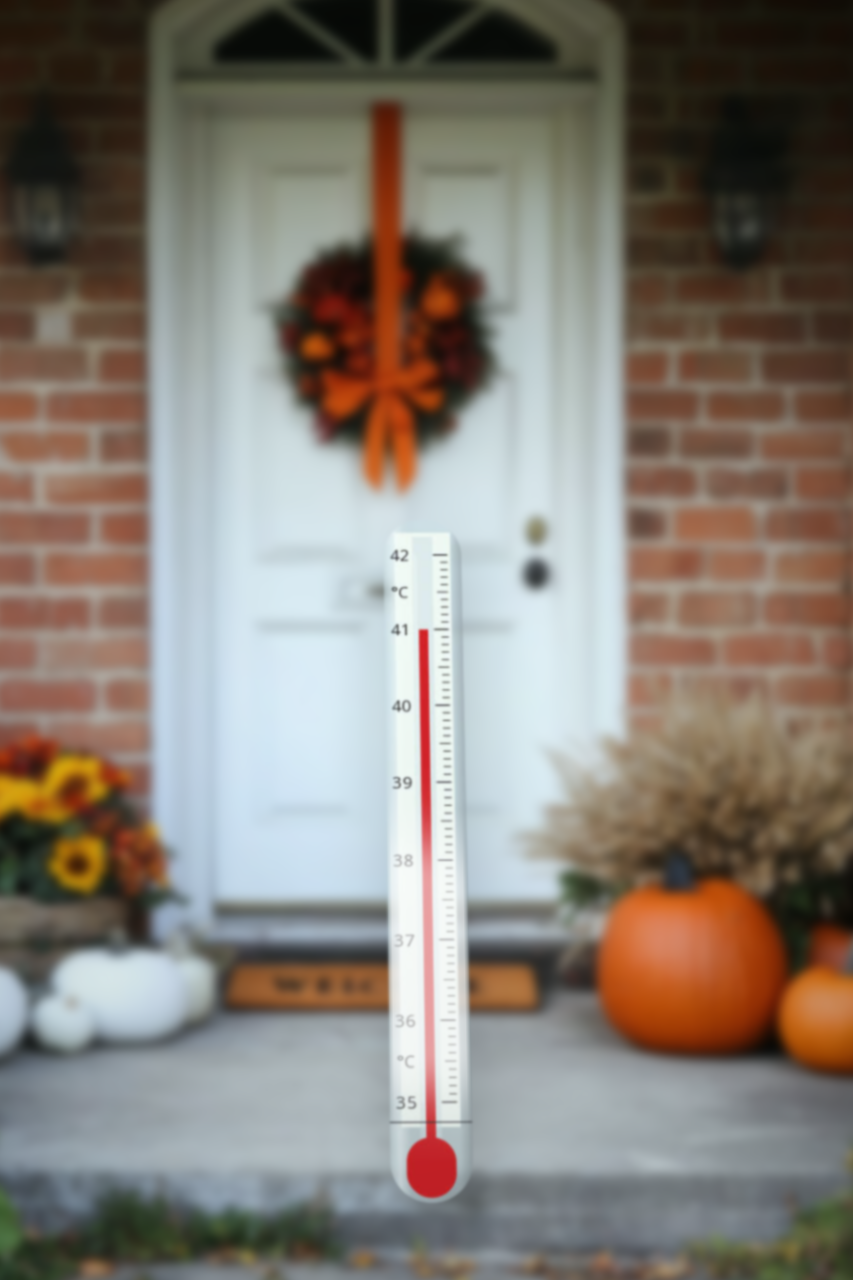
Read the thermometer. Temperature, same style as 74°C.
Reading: 41°C
